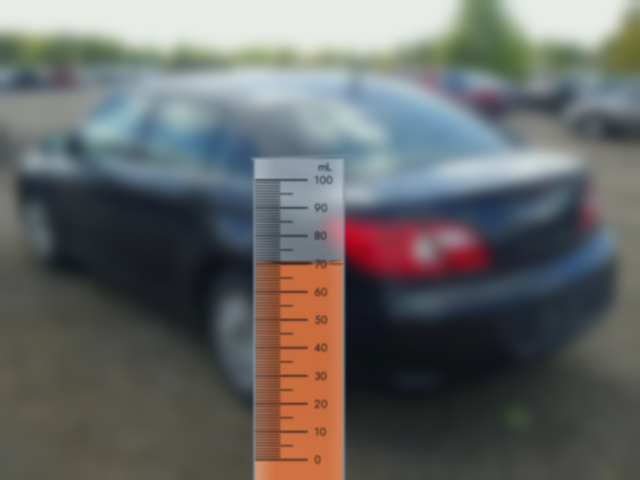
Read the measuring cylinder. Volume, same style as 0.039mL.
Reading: 70mL
